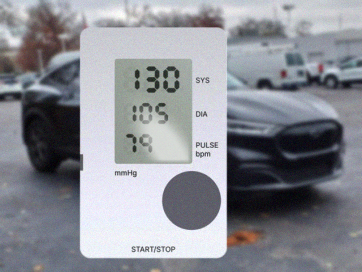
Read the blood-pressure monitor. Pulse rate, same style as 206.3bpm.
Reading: 79bpm
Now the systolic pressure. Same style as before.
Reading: 130mmHg
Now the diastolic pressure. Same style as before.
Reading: 105mmHg
